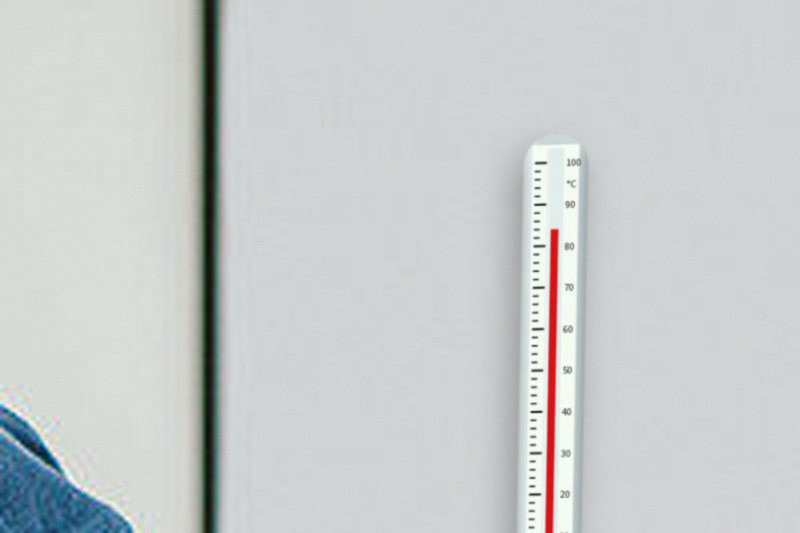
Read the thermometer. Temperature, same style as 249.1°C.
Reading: 84°C
